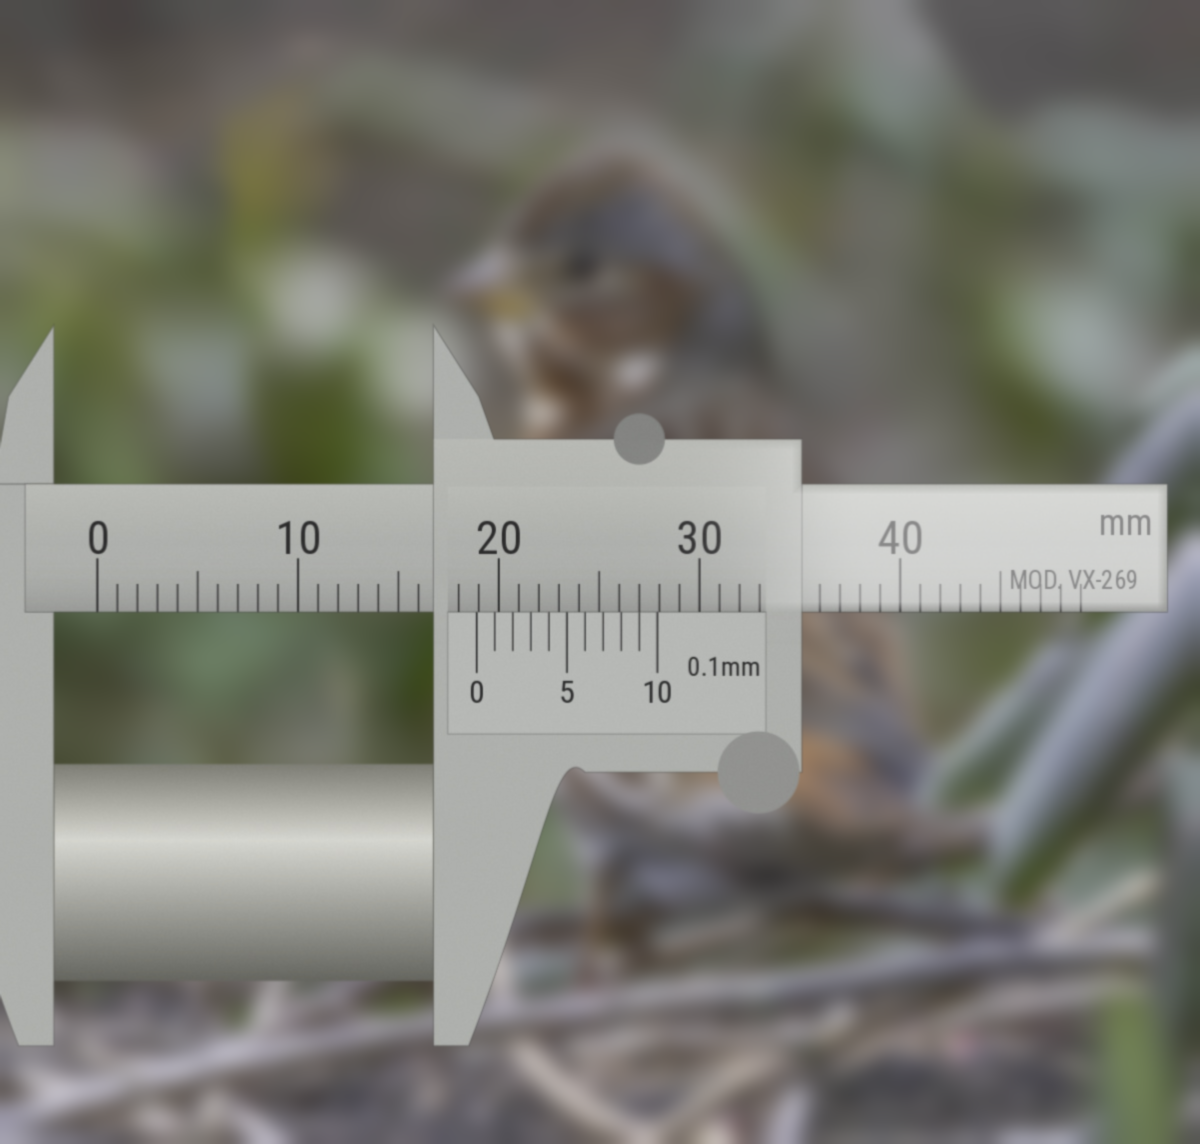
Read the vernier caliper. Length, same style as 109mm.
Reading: 18.9mm
